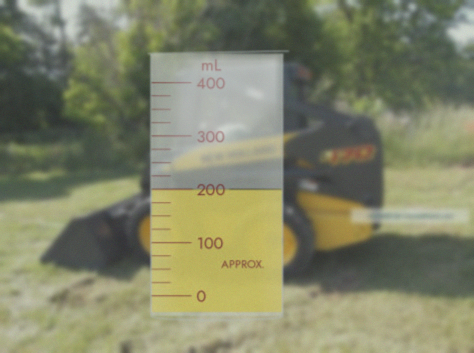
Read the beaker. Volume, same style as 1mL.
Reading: 200mL
